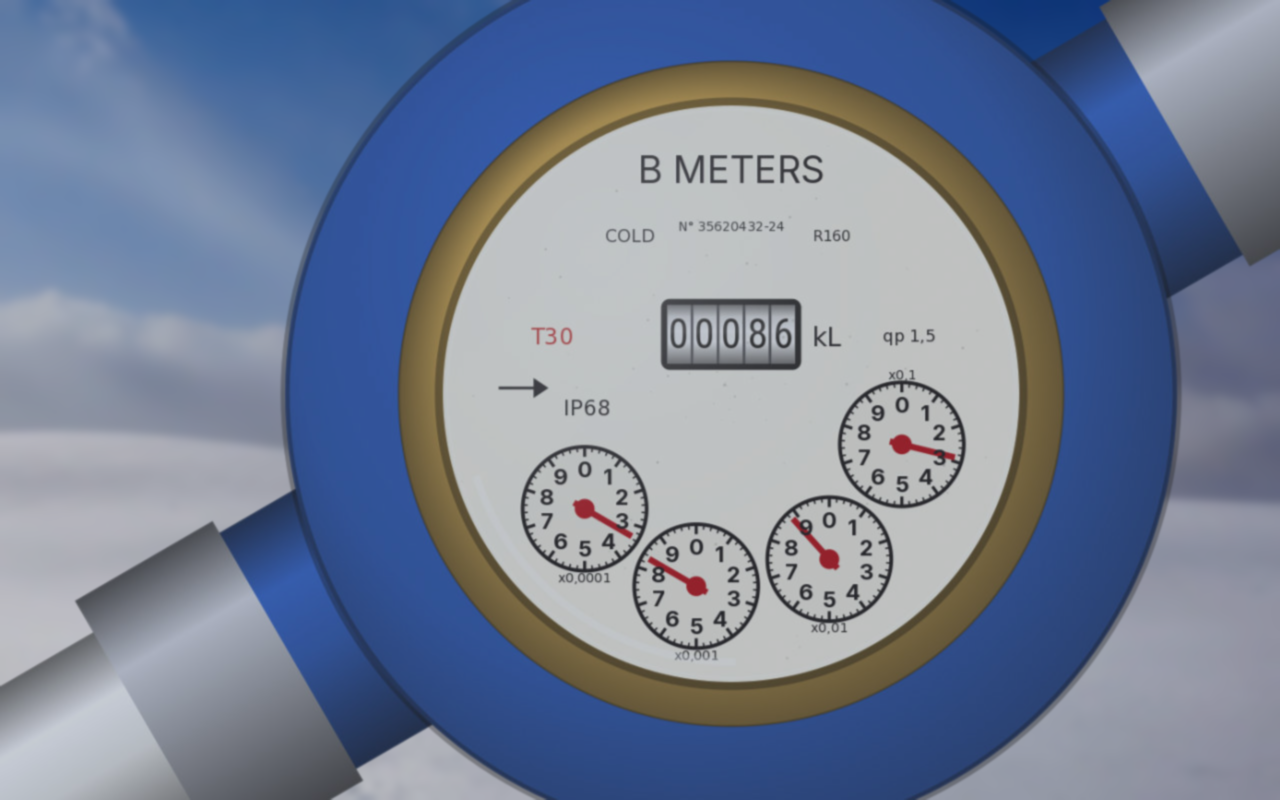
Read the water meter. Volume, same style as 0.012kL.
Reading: 86.2883kL
